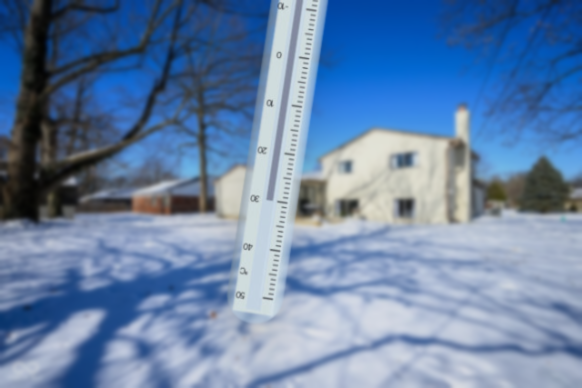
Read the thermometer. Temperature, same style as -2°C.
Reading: 30°C
